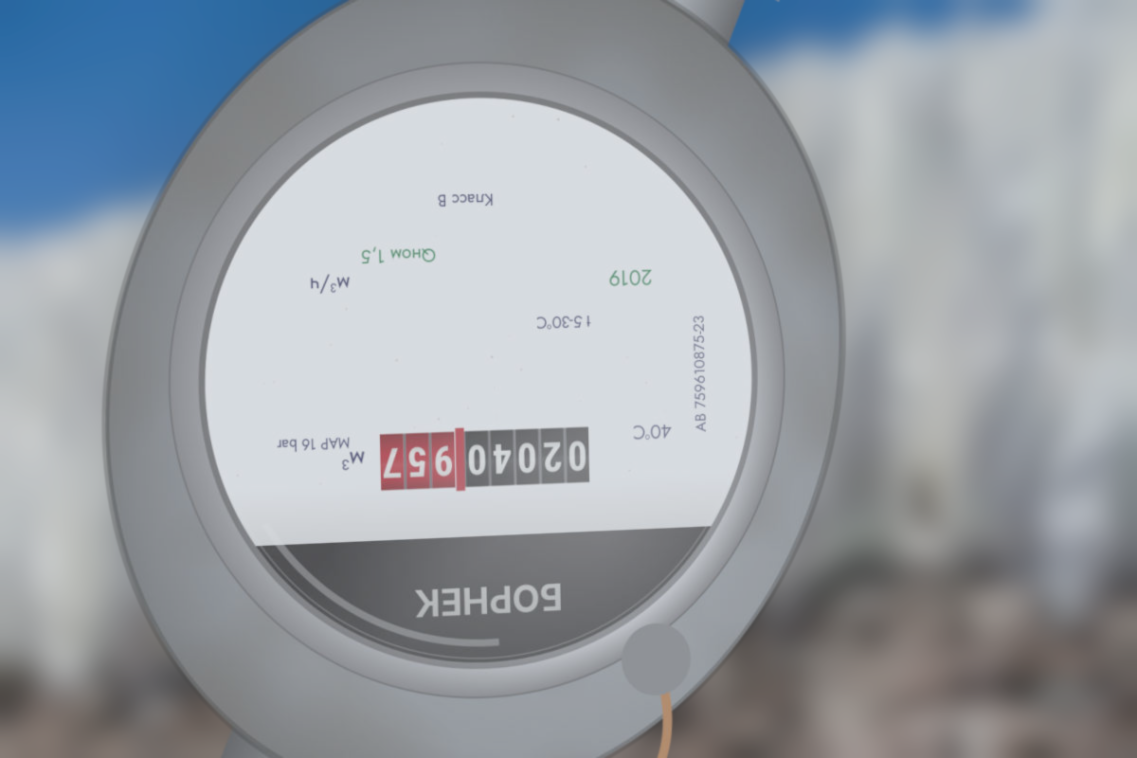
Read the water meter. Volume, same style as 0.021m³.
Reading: 2040.957m³
